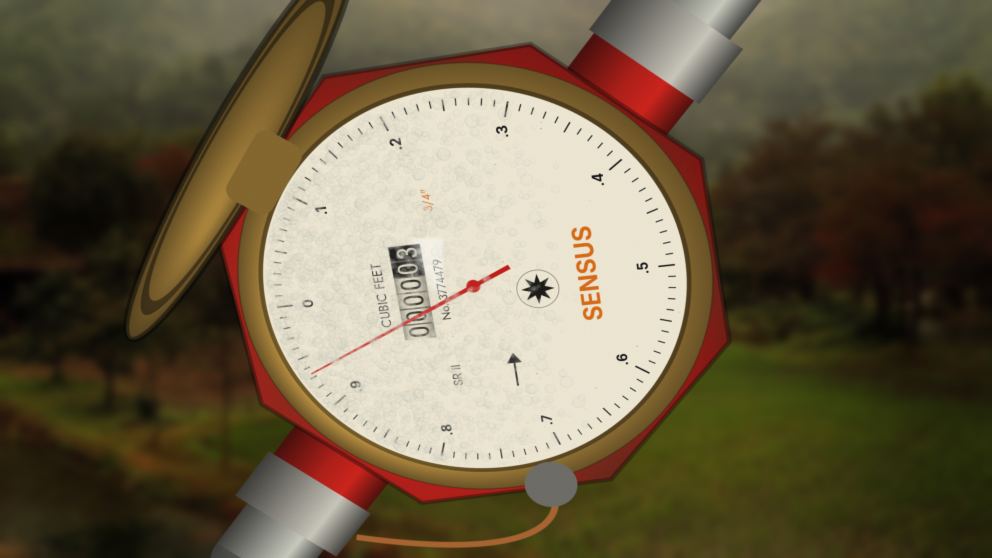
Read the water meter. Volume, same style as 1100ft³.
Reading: 2.93ft³
